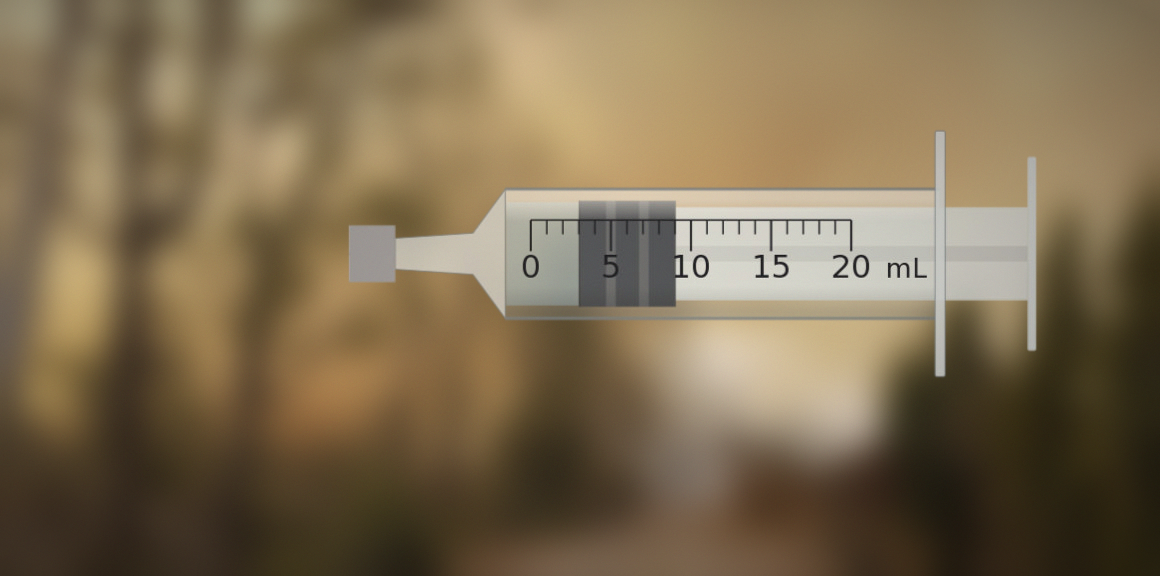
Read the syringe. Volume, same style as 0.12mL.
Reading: 3mL
